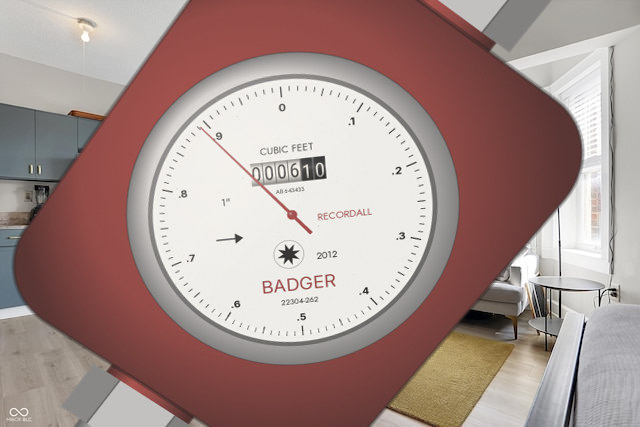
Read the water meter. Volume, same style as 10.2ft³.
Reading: 609.89ft³
